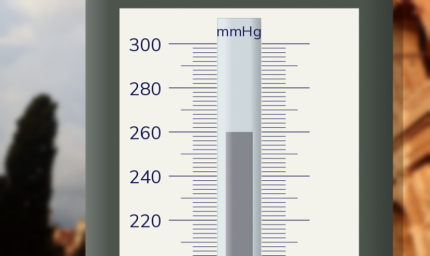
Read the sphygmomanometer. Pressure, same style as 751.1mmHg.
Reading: 260mmHg
